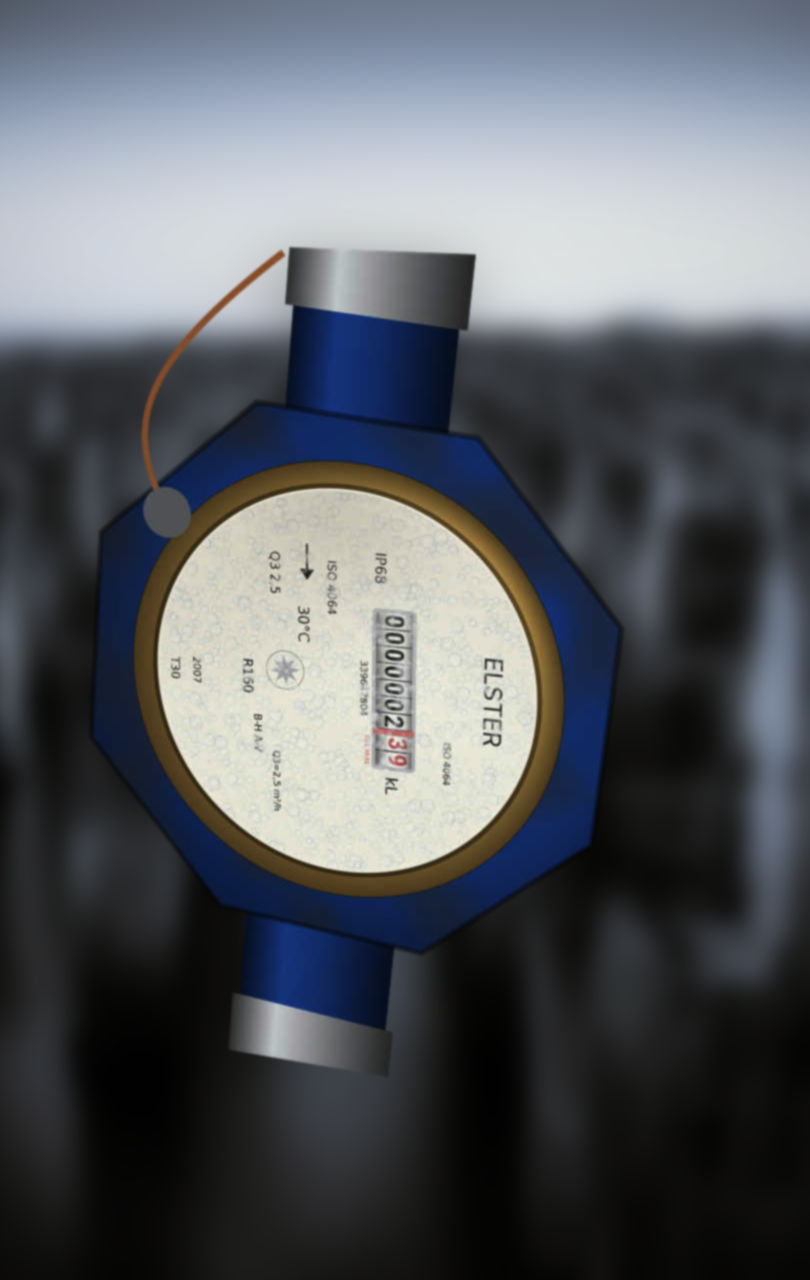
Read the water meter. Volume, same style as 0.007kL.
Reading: 2.39kL
